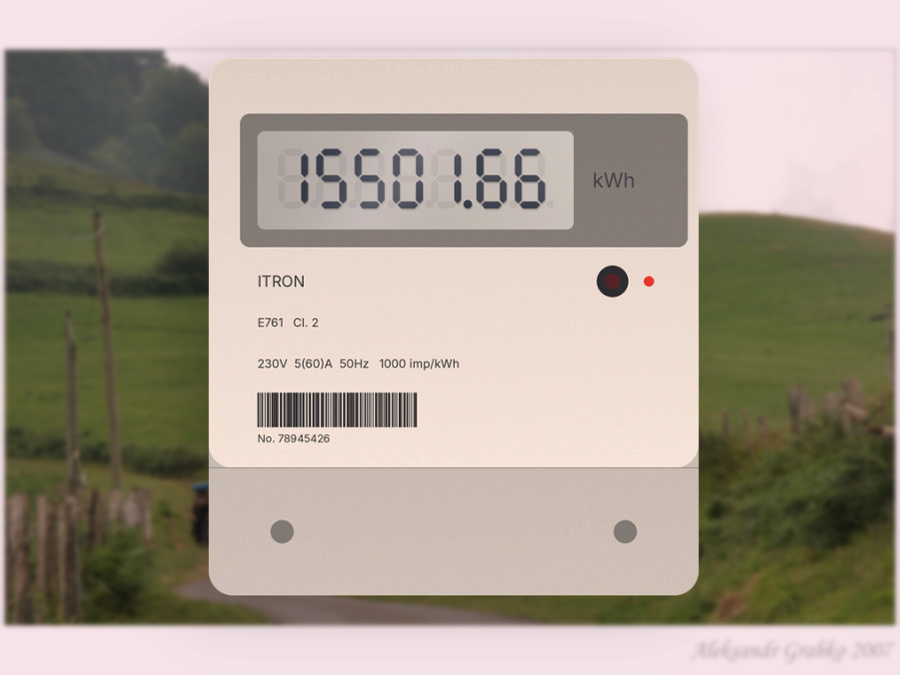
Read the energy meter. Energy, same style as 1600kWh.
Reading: 15501.66kWh
